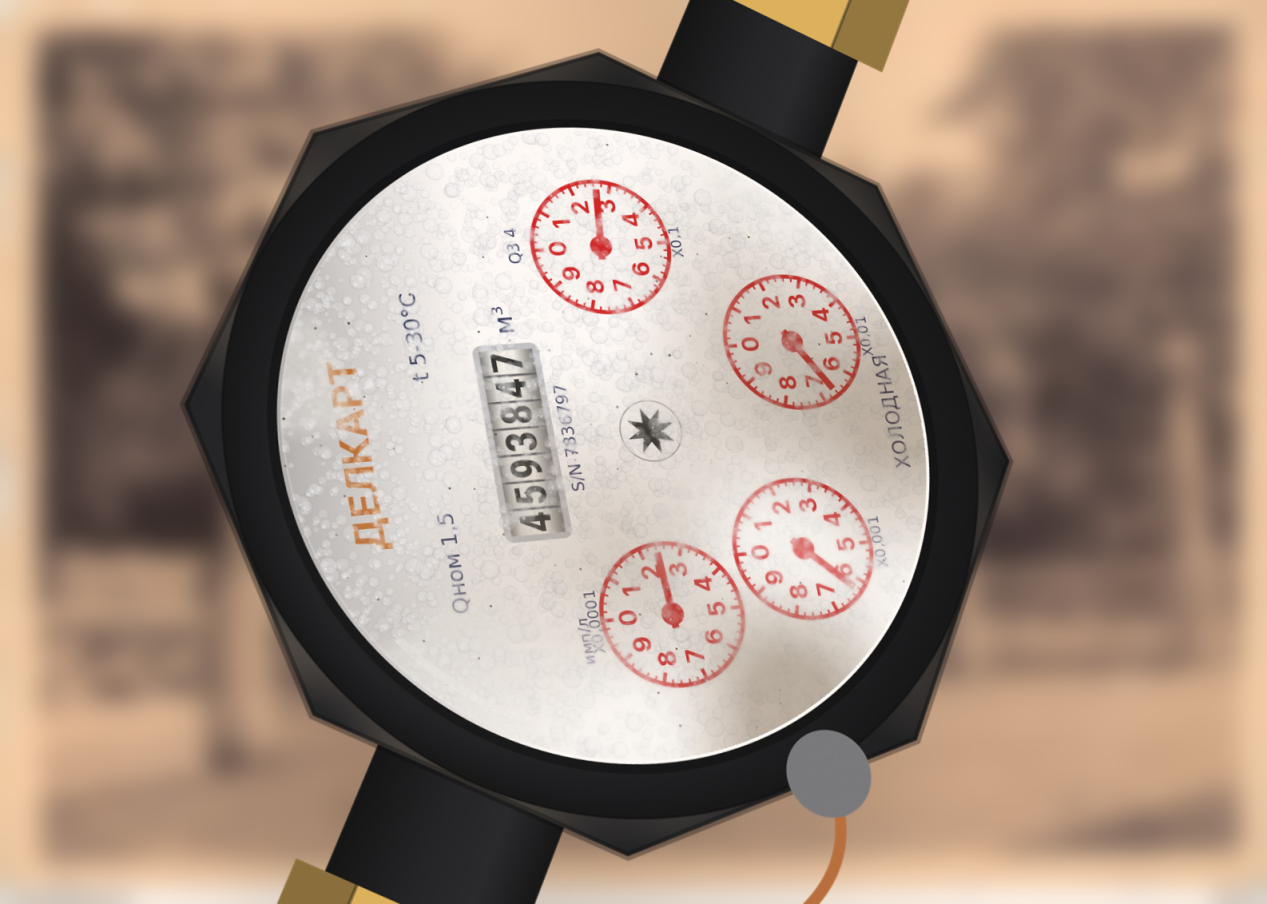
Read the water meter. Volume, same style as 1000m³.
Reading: 4593847.2662m³
